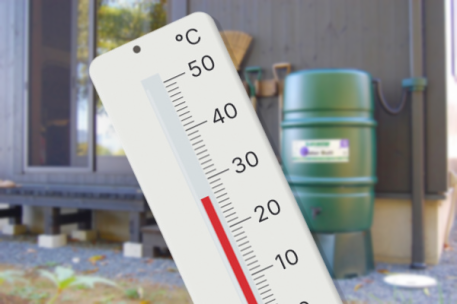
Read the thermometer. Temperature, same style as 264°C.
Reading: 27°C
